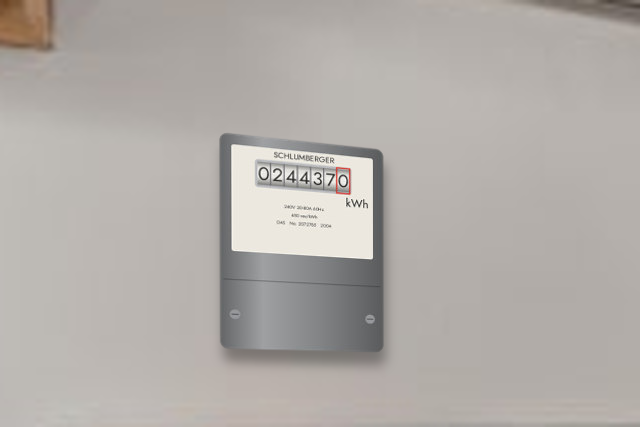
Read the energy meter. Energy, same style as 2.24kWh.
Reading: 24437.0kWh
